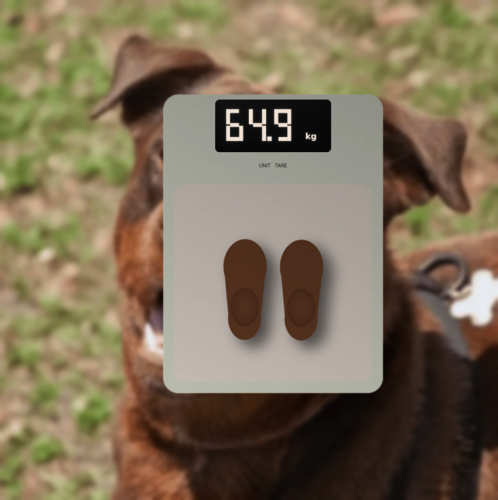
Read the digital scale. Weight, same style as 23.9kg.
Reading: 64.9kg
